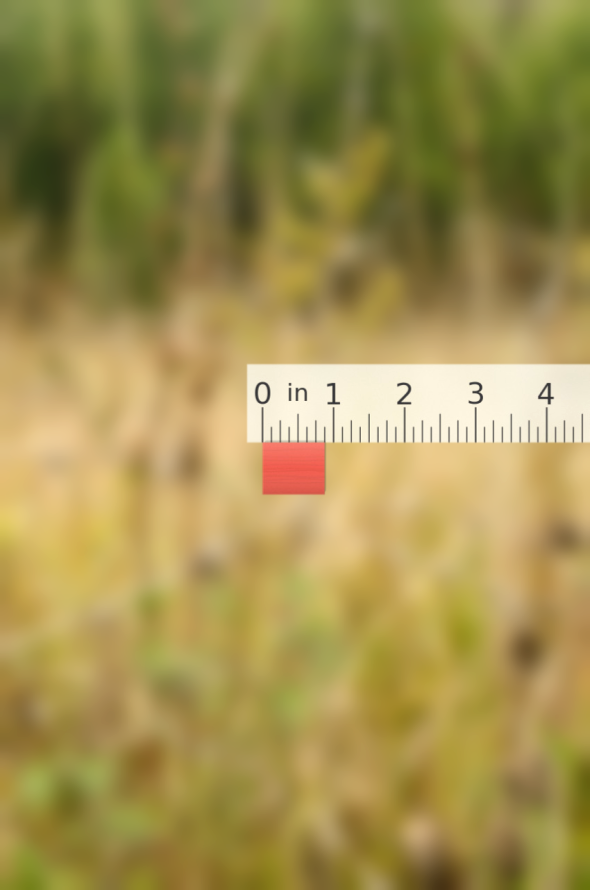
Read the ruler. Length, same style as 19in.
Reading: 0.875in
